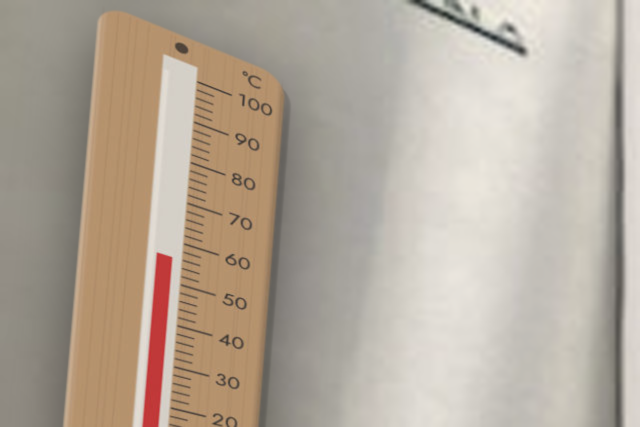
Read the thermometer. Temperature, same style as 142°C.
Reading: 56°C
